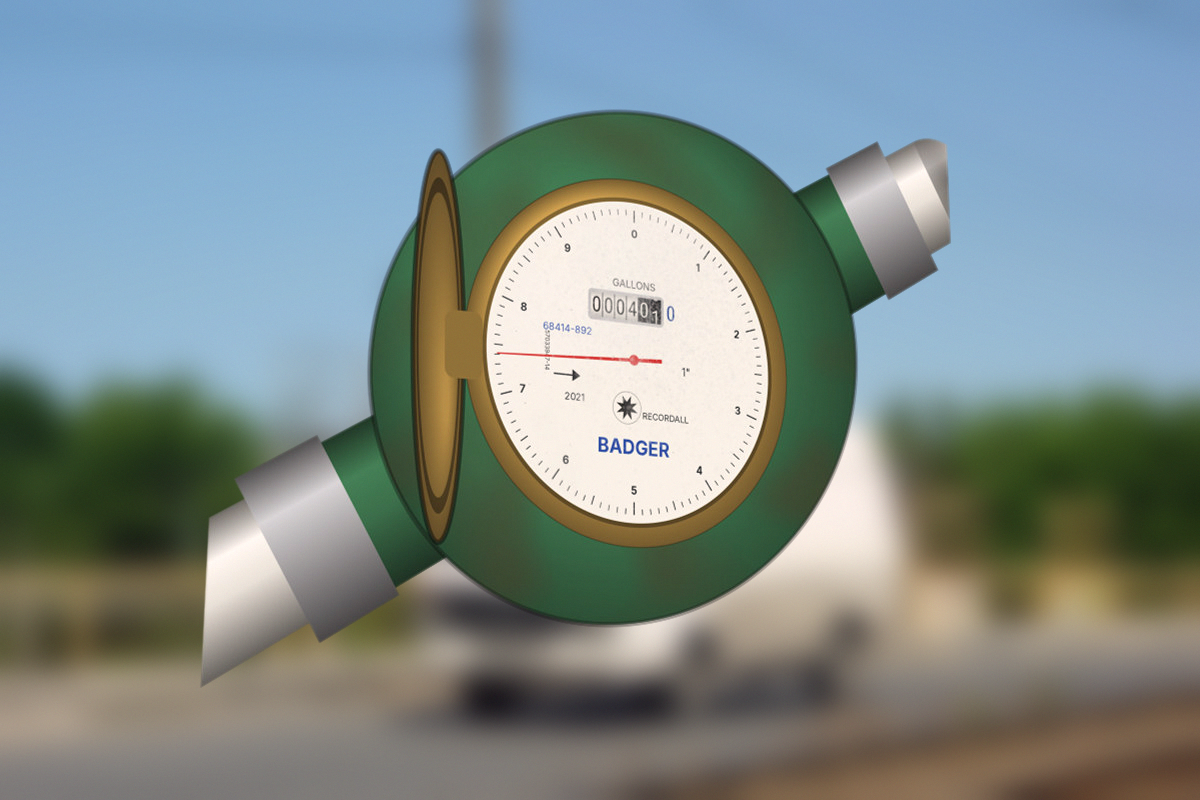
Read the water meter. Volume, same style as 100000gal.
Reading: 4007.4gal
